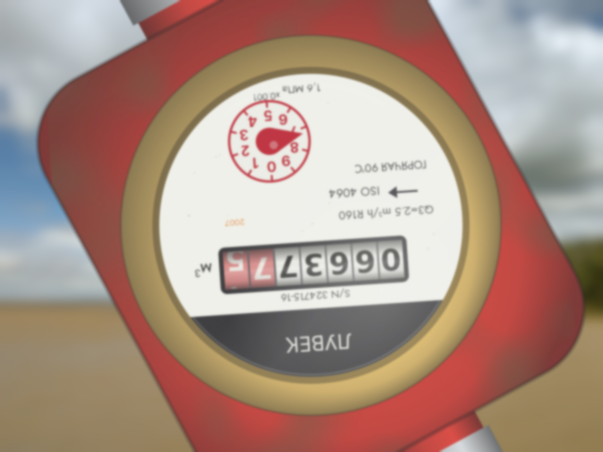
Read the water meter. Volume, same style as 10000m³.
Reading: 6637.747m³
